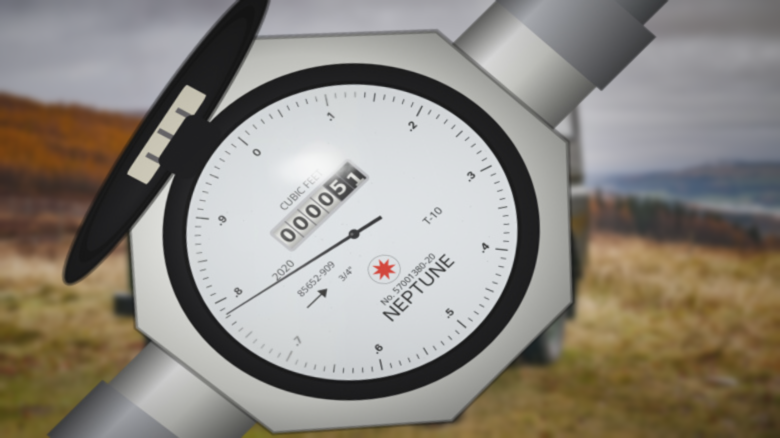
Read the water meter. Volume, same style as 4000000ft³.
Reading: 50.78ft³
